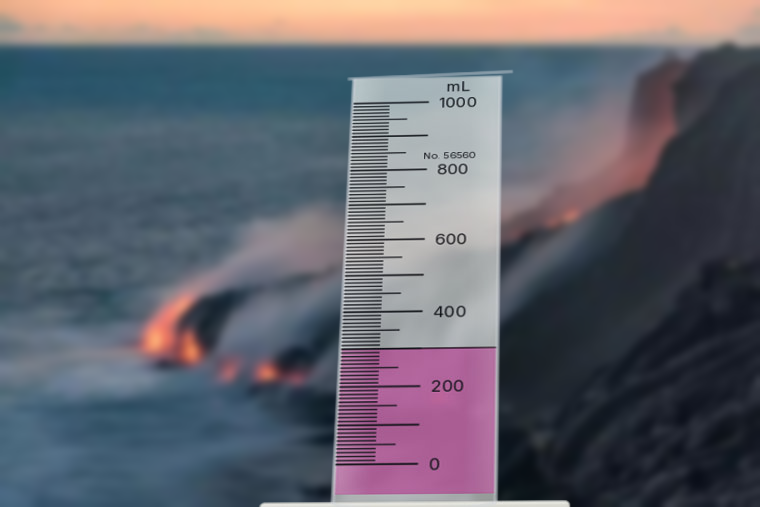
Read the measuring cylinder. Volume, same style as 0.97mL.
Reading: 300mL
